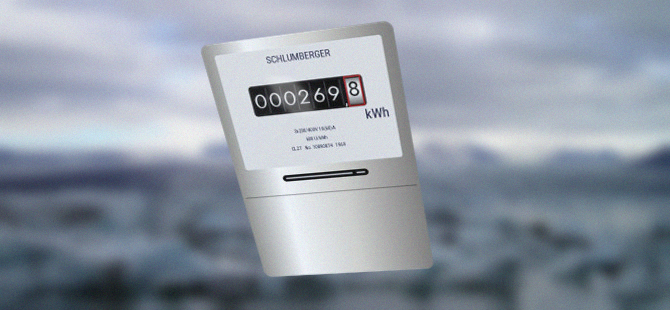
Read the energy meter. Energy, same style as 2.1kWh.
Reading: 269.8kWh
